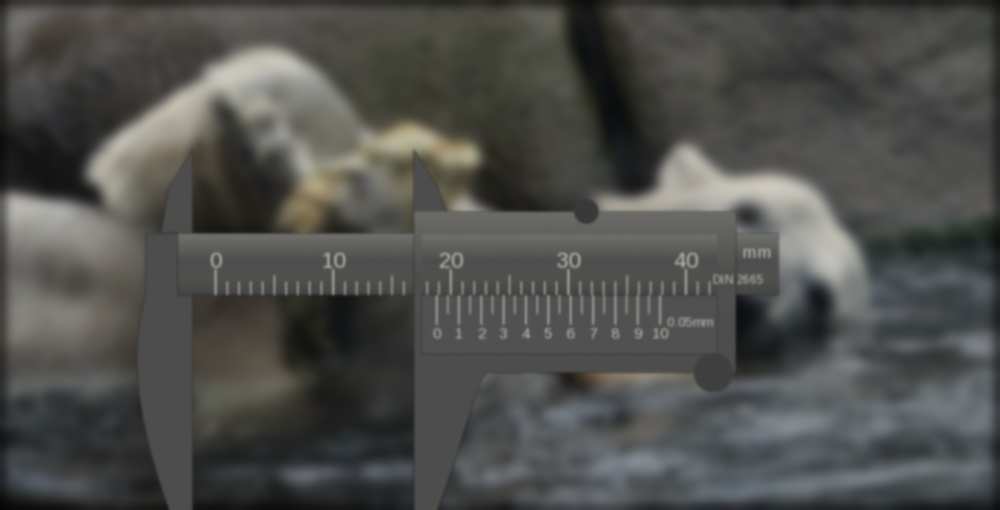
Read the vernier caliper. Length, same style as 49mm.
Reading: 18.8mm
